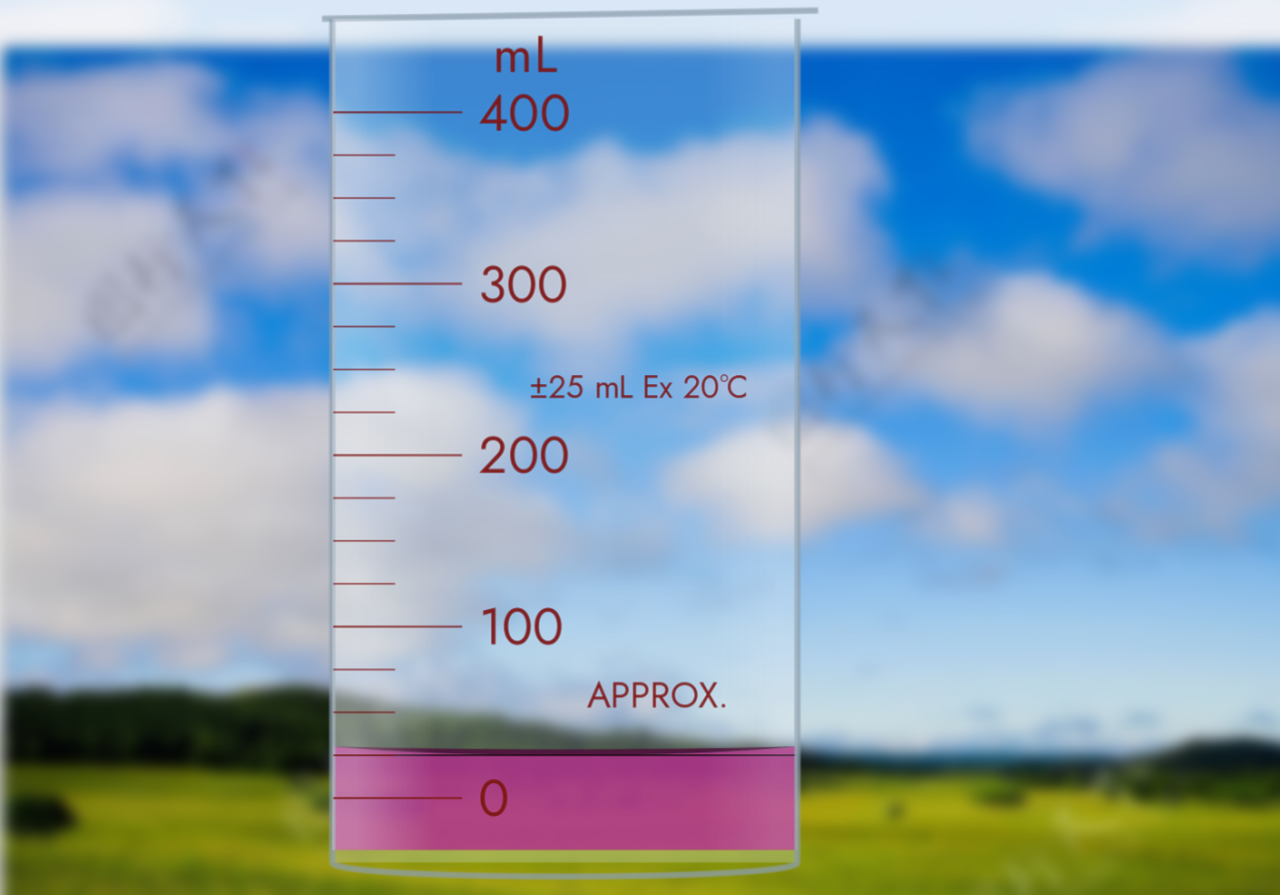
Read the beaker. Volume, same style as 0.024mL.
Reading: 25mL
